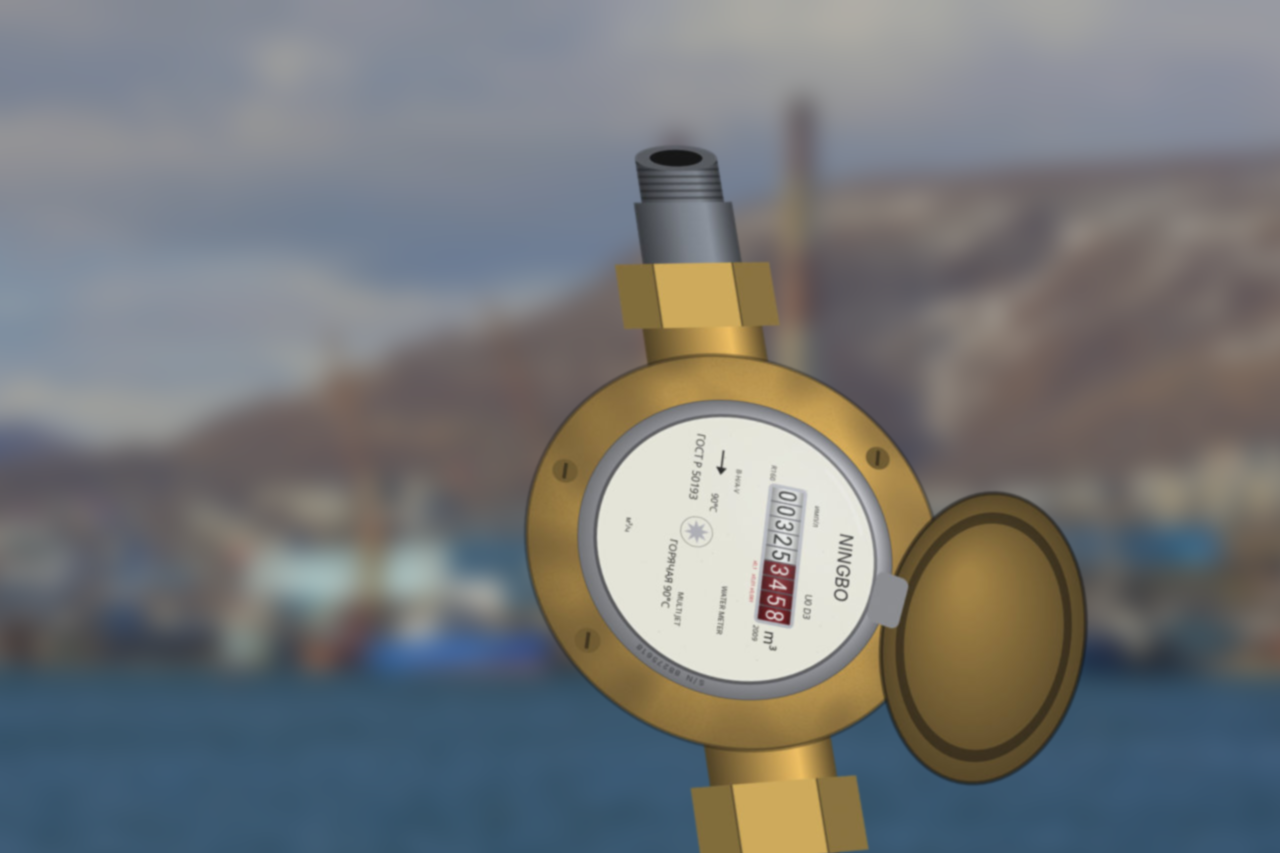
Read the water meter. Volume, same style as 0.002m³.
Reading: 325.3458m³
